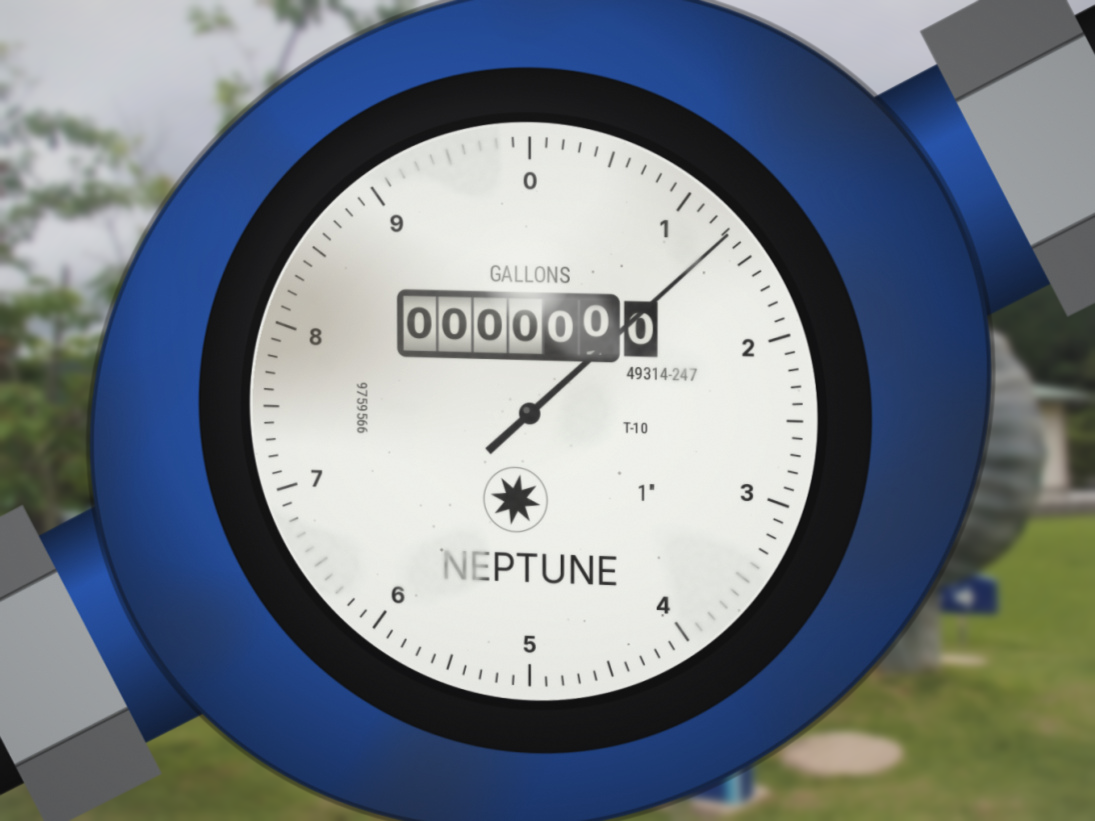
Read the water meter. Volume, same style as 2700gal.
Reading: 1.3gal
